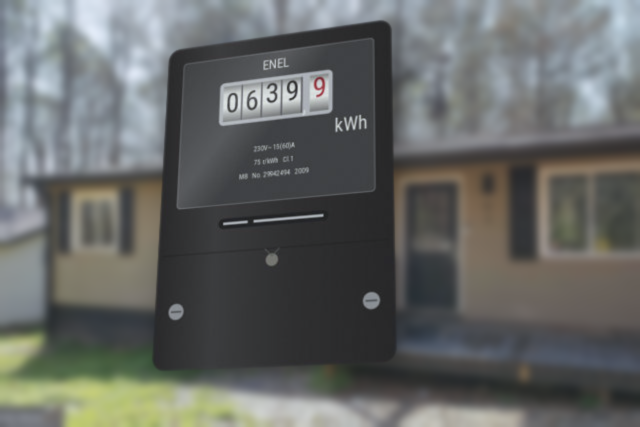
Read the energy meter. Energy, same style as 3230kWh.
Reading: 639.9kWh
